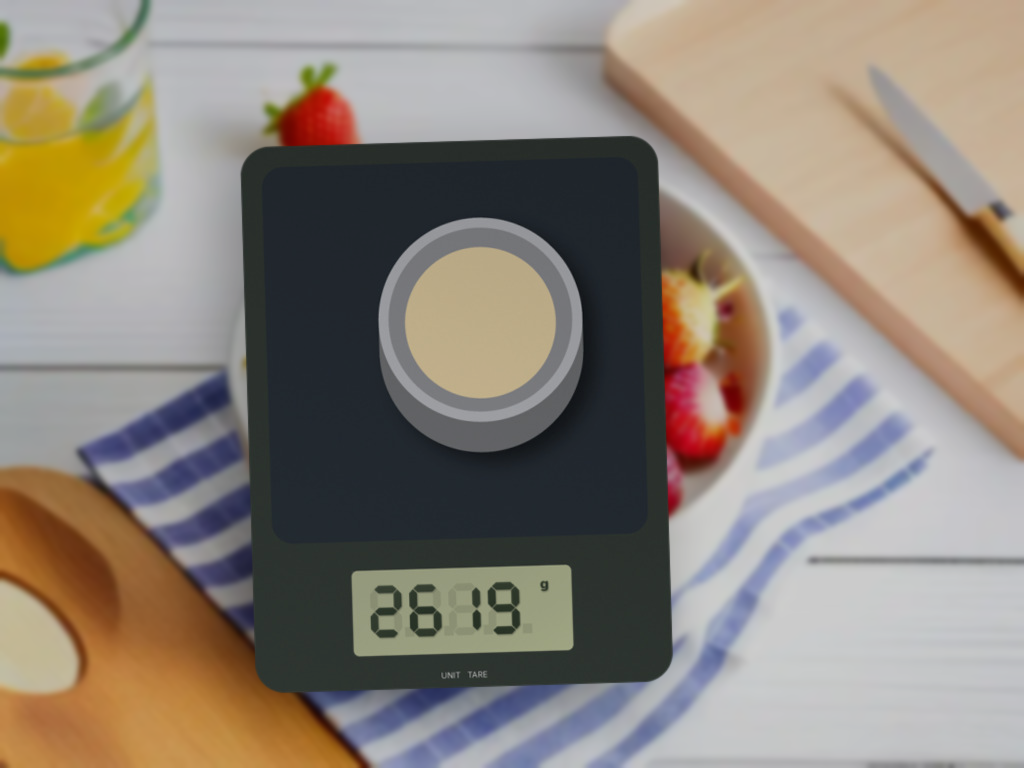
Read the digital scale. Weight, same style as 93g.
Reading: 2619g
